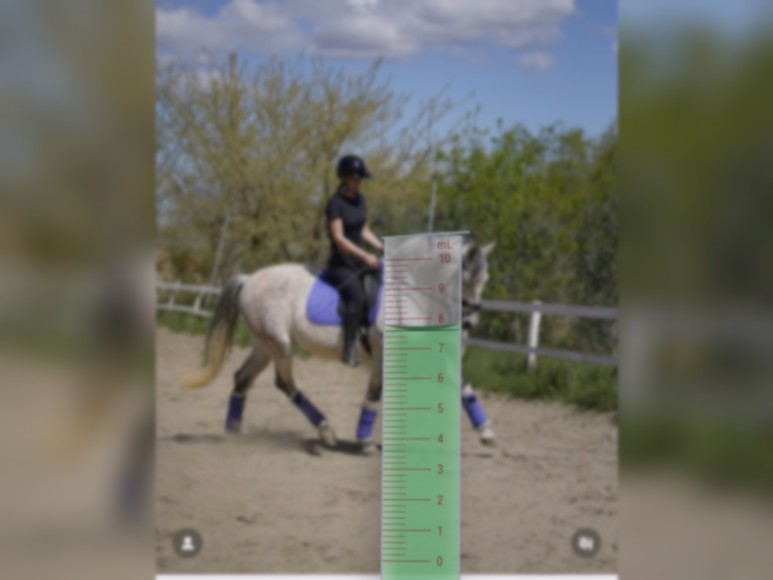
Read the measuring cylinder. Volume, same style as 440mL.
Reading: 7.6mL
